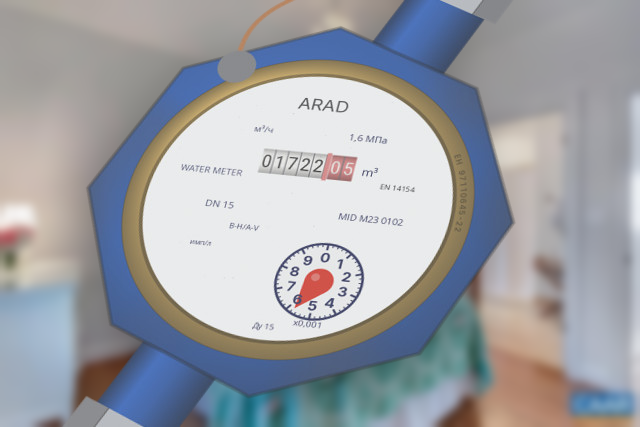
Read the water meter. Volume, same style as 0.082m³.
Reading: 1722.055m³
